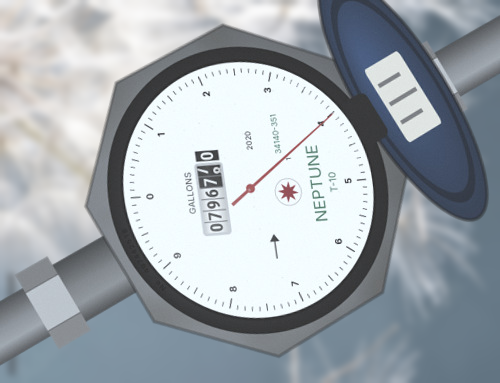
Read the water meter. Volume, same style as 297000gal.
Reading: 796774.0gal
